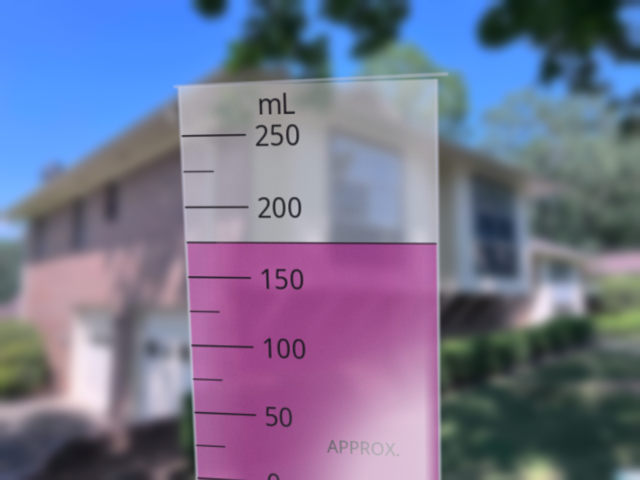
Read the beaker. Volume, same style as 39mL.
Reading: 175mL
